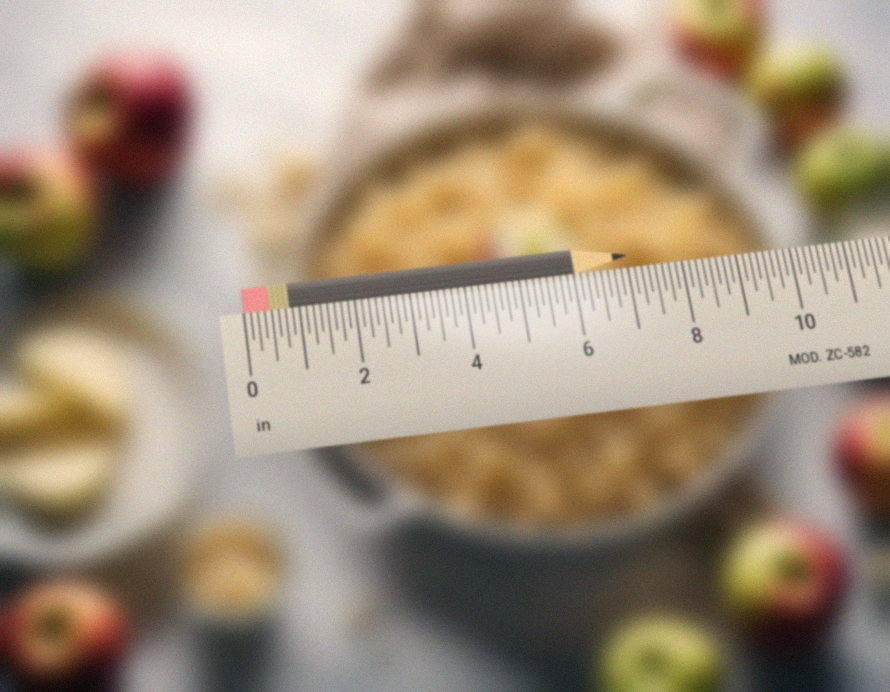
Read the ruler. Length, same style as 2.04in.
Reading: 7in
